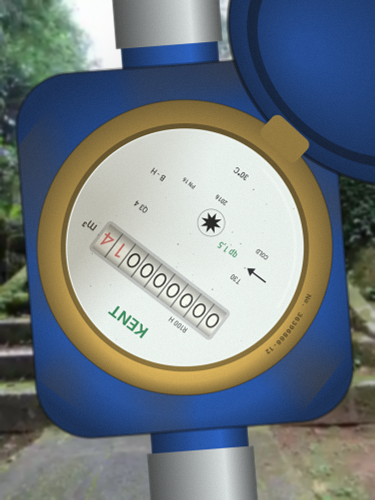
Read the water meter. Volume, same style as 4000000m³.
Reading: 0.14m³
